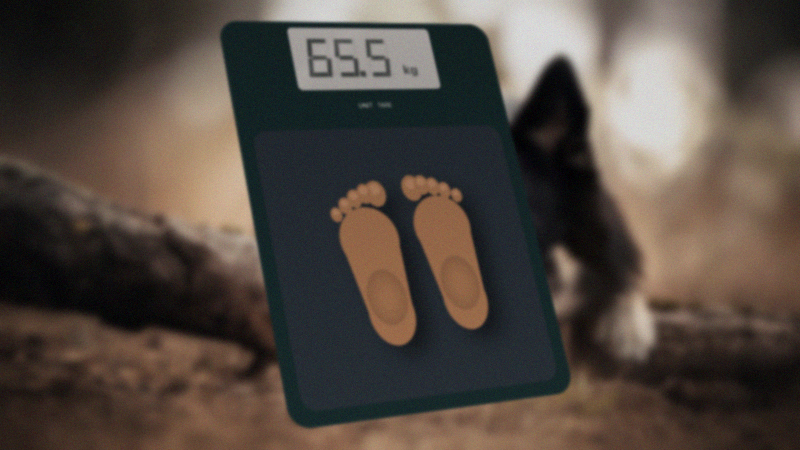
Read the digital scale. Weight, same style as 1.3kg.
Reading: 65.5kg
